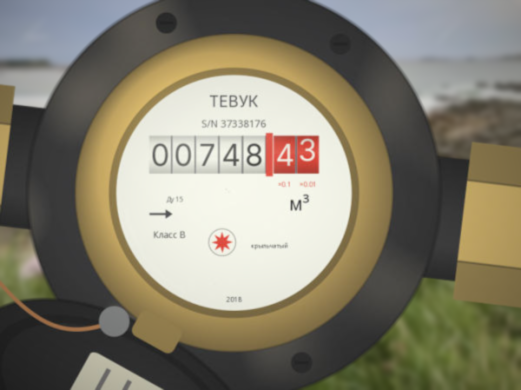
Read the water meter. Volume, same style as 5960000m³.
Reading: 748.43m³
